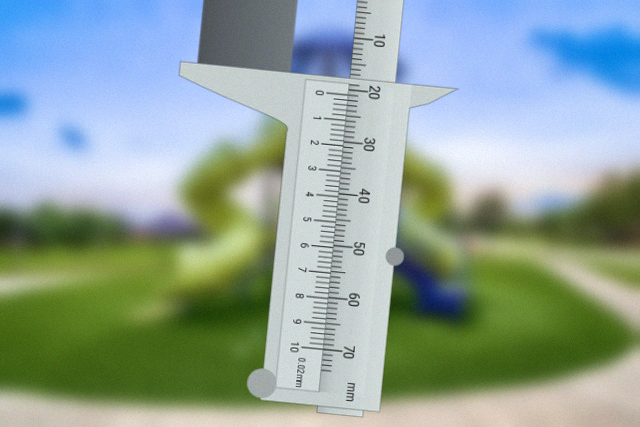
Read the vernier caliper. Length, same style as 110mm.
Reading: 21.0mm
